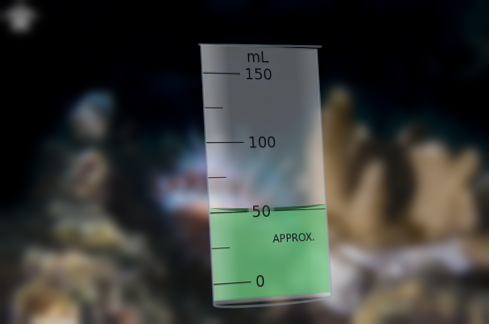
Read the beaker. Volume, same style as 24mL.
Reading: 50mL
